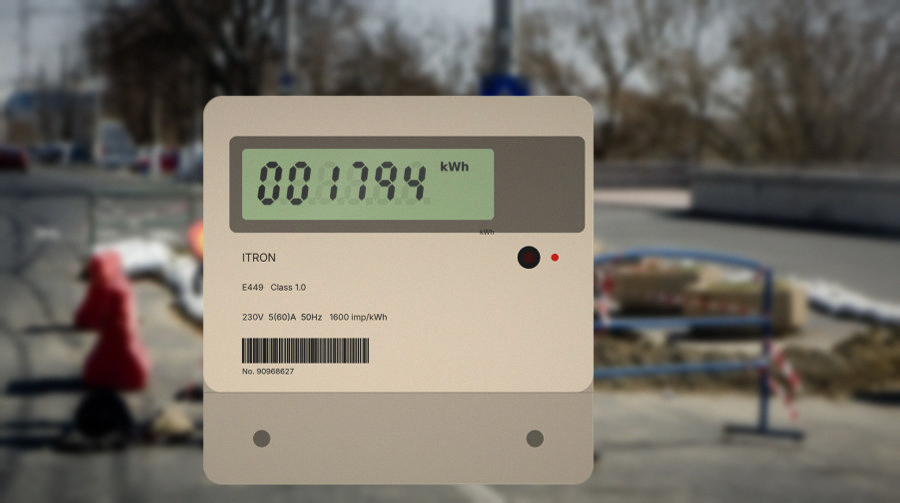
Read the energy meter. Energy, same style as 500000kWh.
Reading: 1794kWh
